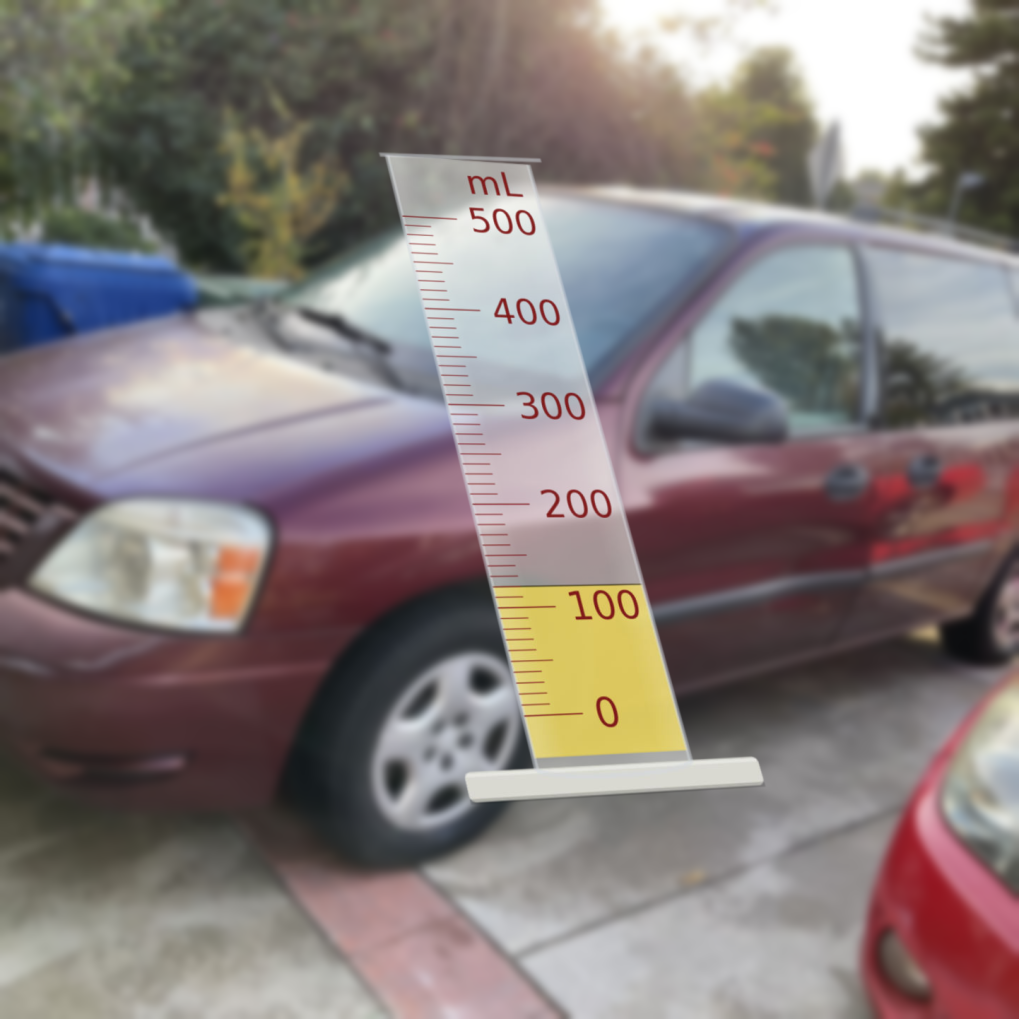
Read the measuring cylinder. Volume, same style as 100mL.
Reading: 120mL
